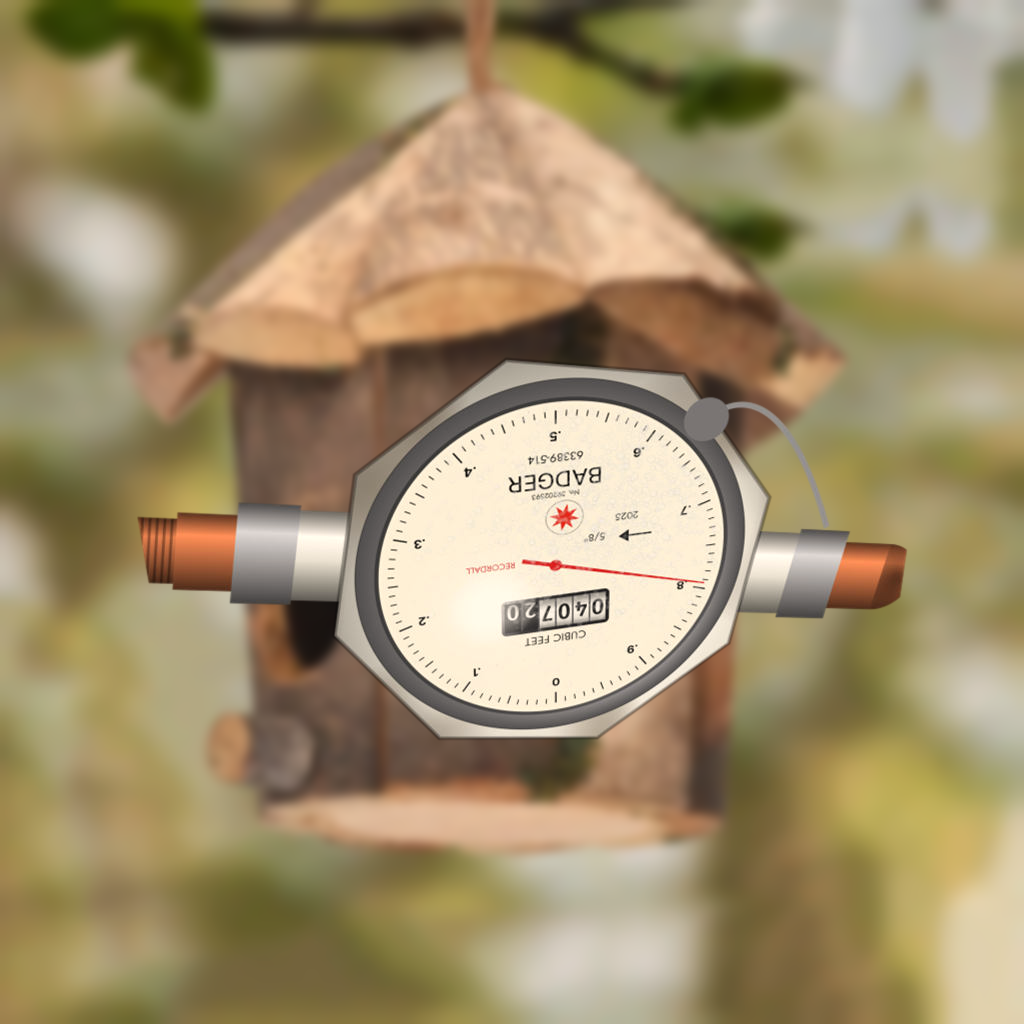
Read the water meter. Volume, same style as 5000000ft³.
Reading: 40719.79ft³
